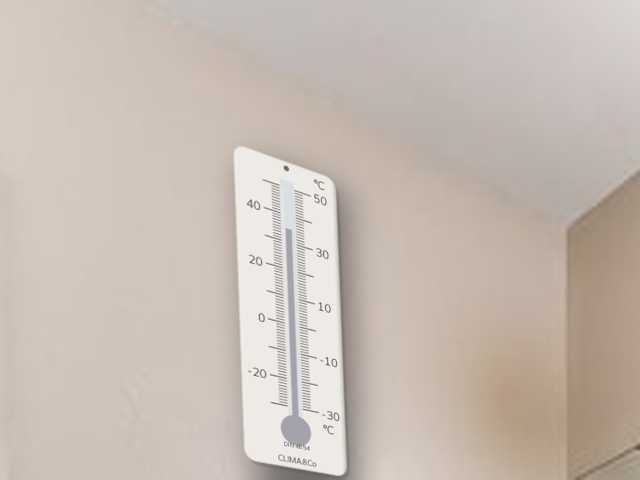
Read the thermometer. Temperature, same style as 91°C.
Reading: 35°C
